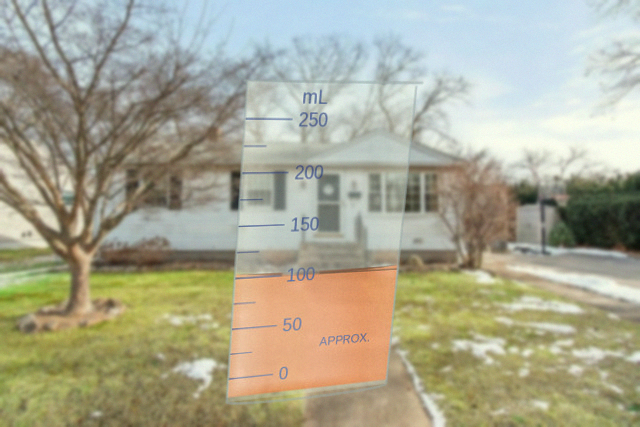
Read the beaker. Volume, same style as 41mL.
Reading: 100mL
